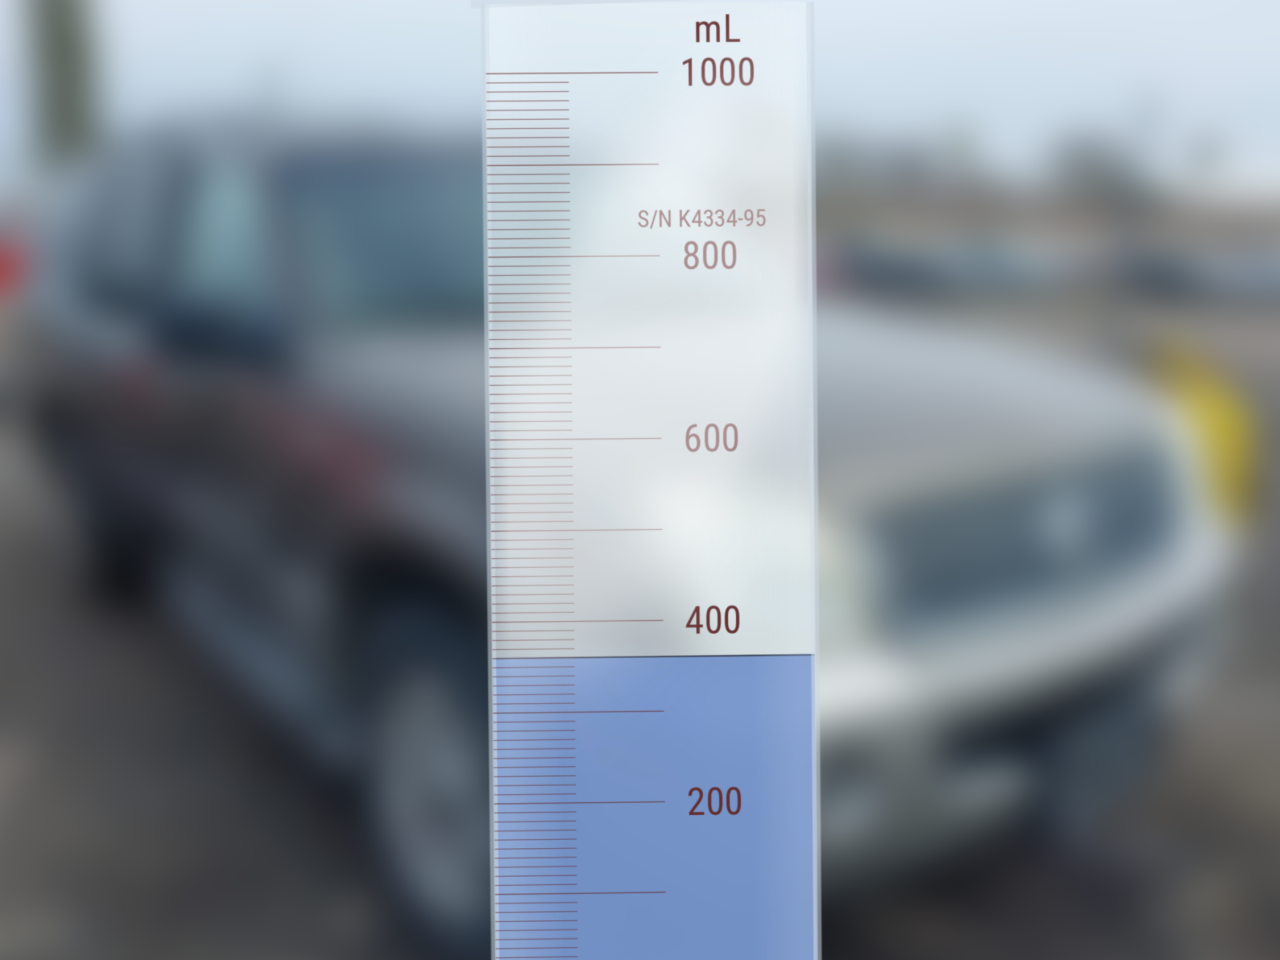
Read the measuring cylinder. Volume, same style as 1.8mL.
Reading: 360mL
